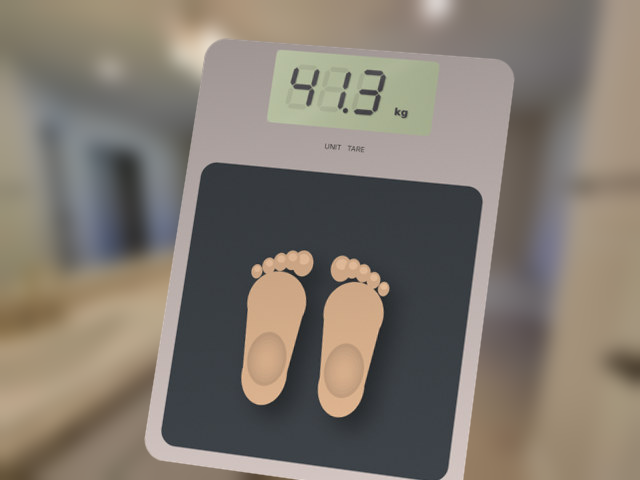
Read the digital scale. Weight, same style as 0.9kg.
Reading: 41.3kg
